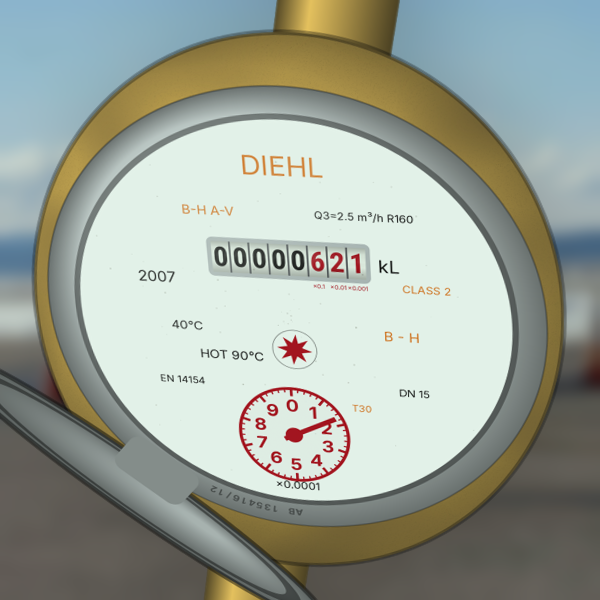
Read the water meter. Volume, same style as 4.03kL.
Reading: 0.6211kL
